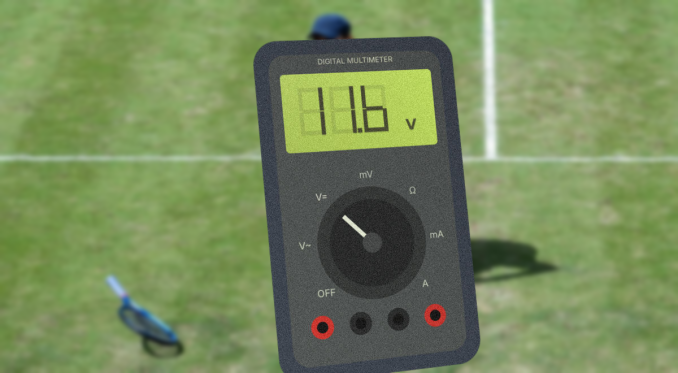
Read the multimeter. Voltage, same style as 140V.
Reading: 11.6V
